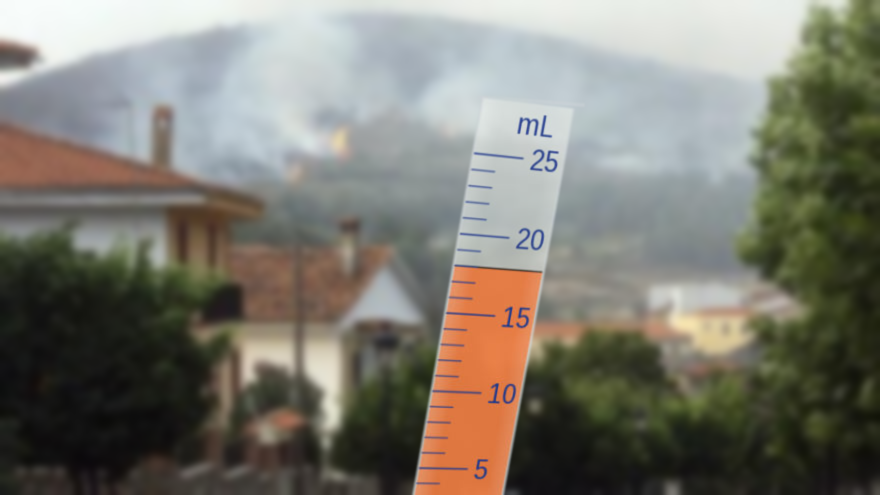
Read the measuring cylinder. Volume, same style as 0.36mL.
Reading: 18mL
